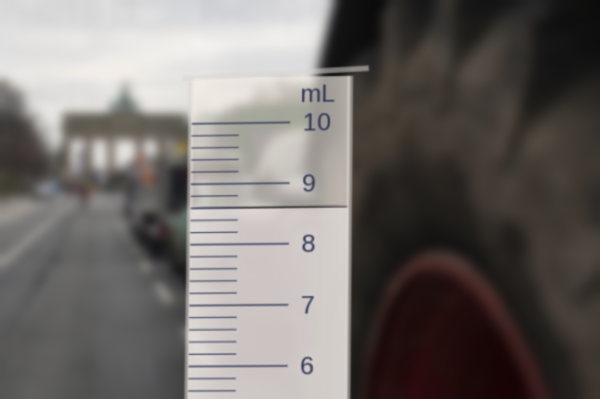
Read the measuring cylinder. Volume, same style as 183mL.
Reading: 8.6mL
